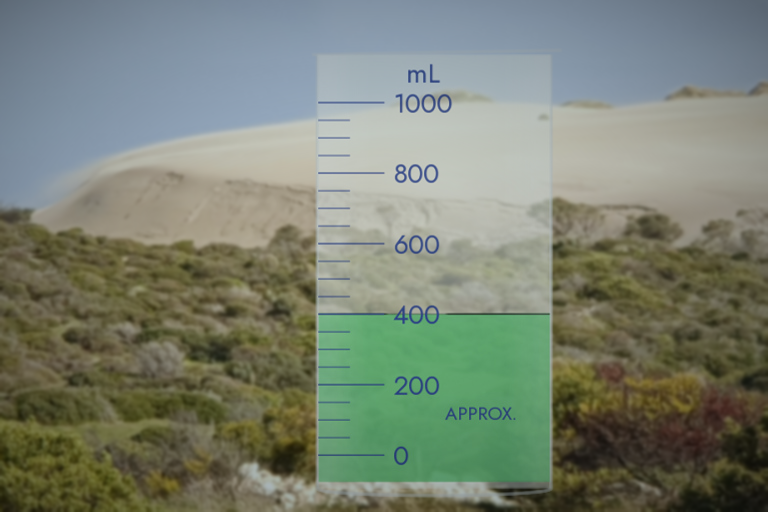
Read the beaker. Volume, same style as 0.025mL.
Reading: 400mL
